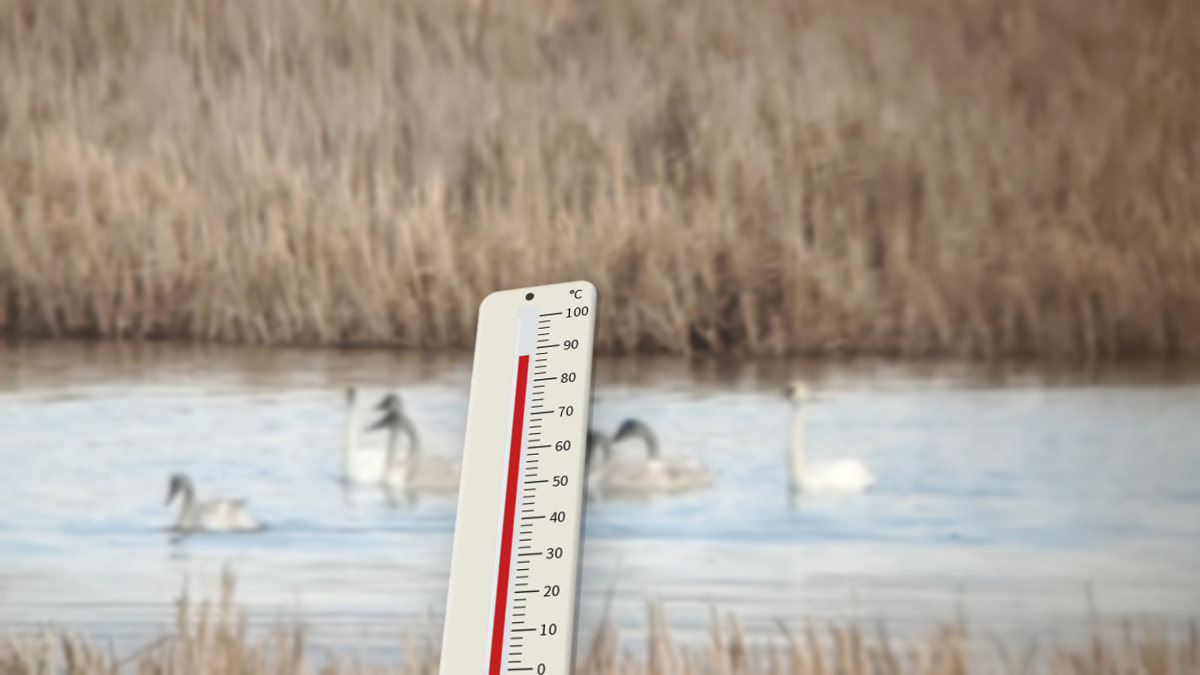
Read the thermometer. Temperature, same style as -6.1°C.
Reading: 88°C
